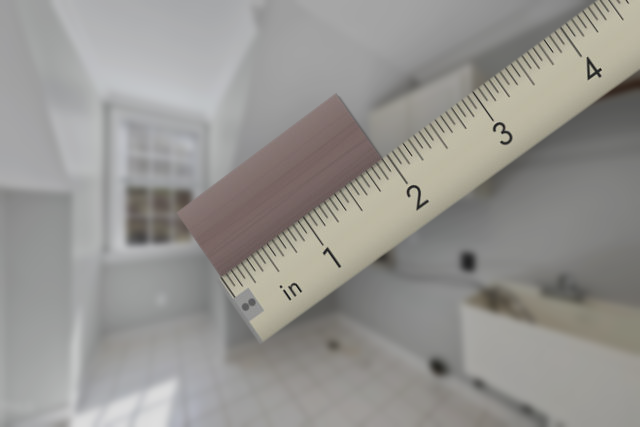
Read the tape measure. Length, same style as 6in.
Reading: 1.9375in
